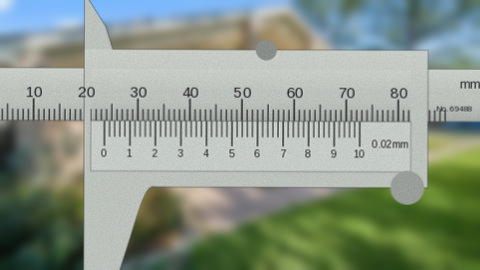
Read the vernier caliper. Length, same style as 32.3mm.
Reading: 23.6mm
